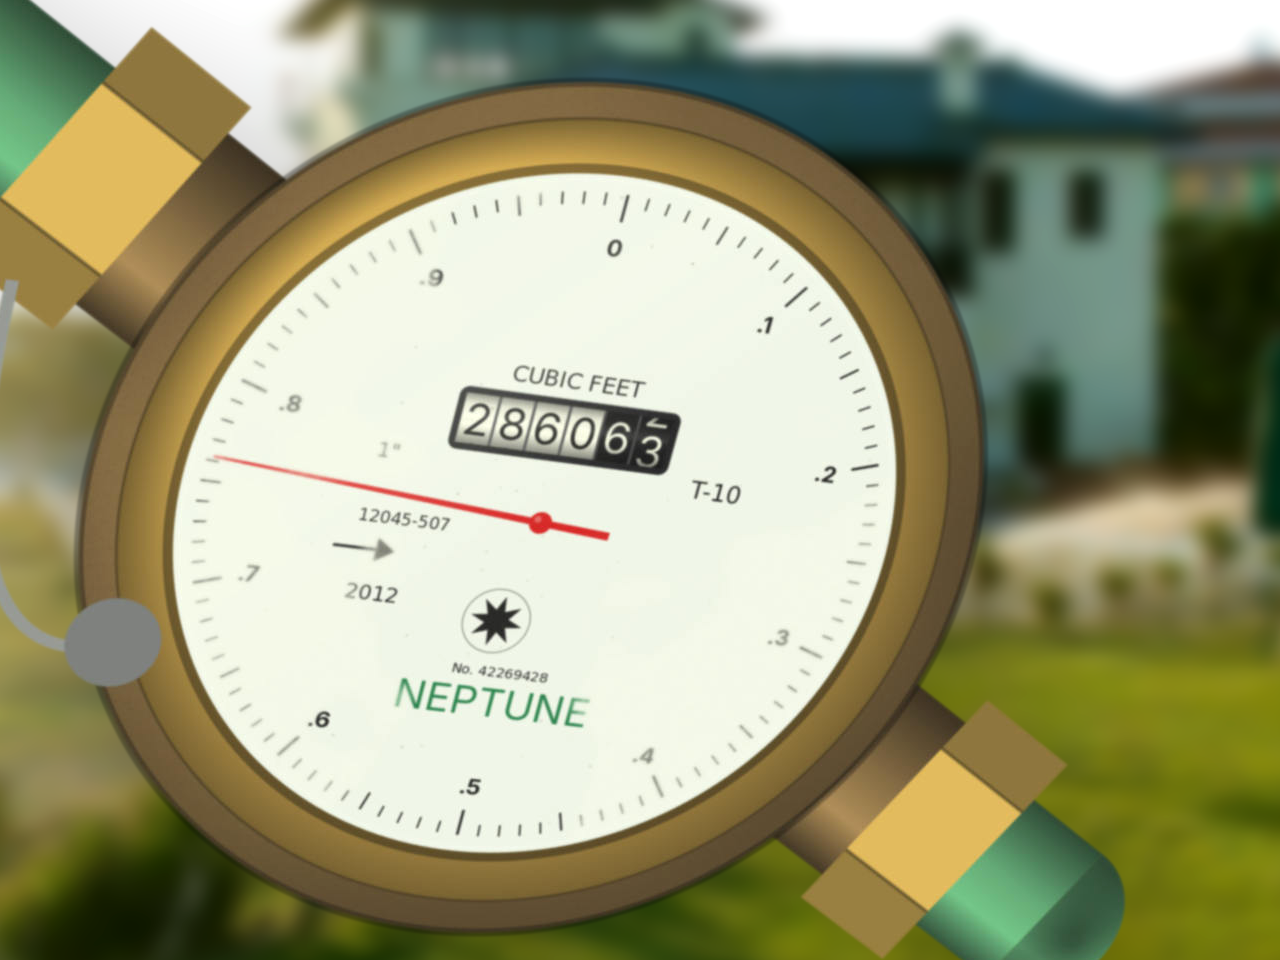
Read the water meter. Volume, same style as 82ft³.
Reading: 286062.76ft³
